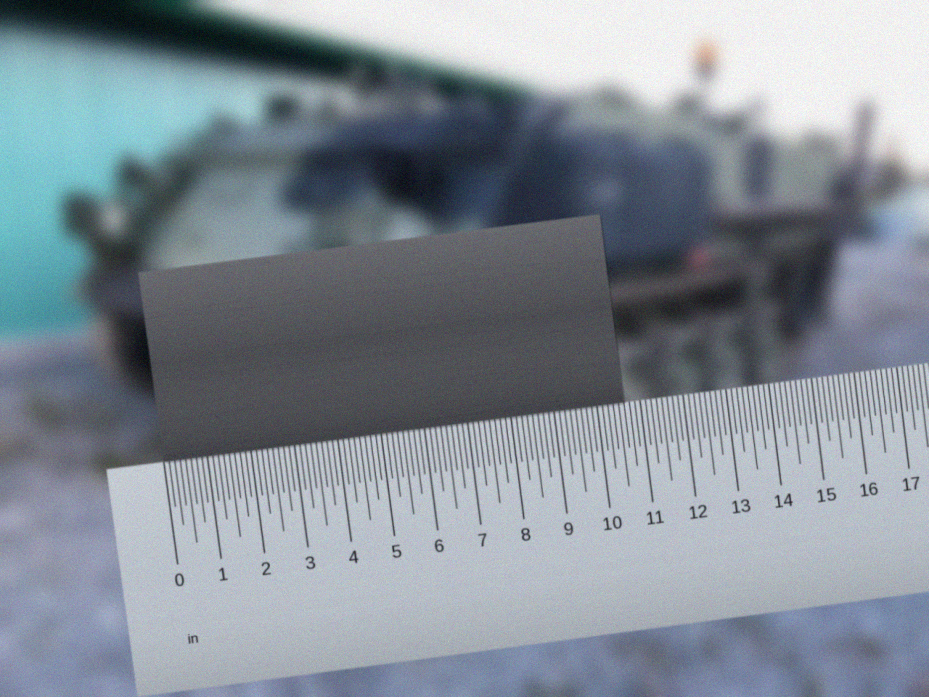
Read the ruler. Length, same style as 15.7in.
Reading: 10.625in
